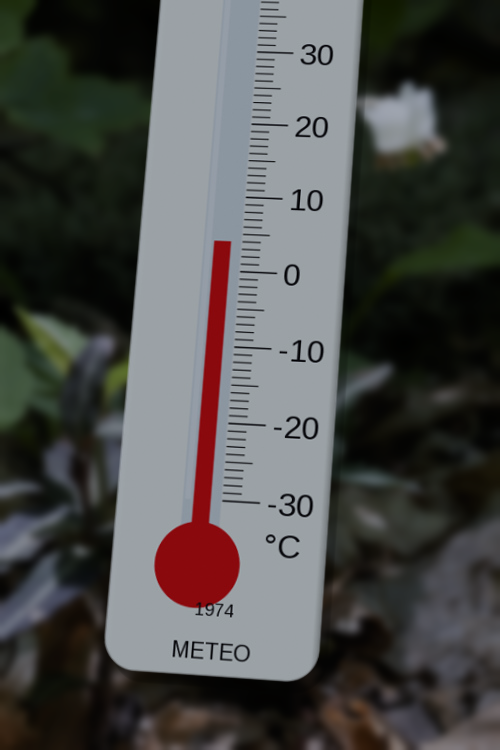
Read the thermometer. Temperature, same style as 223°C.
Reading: 4°C
